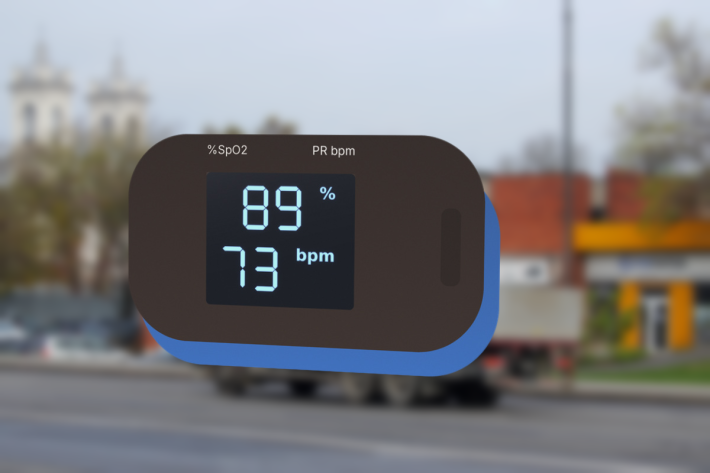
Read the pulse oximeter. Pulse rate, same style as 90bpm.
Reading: 73bpm
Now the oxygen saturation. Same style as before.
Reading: 89%
